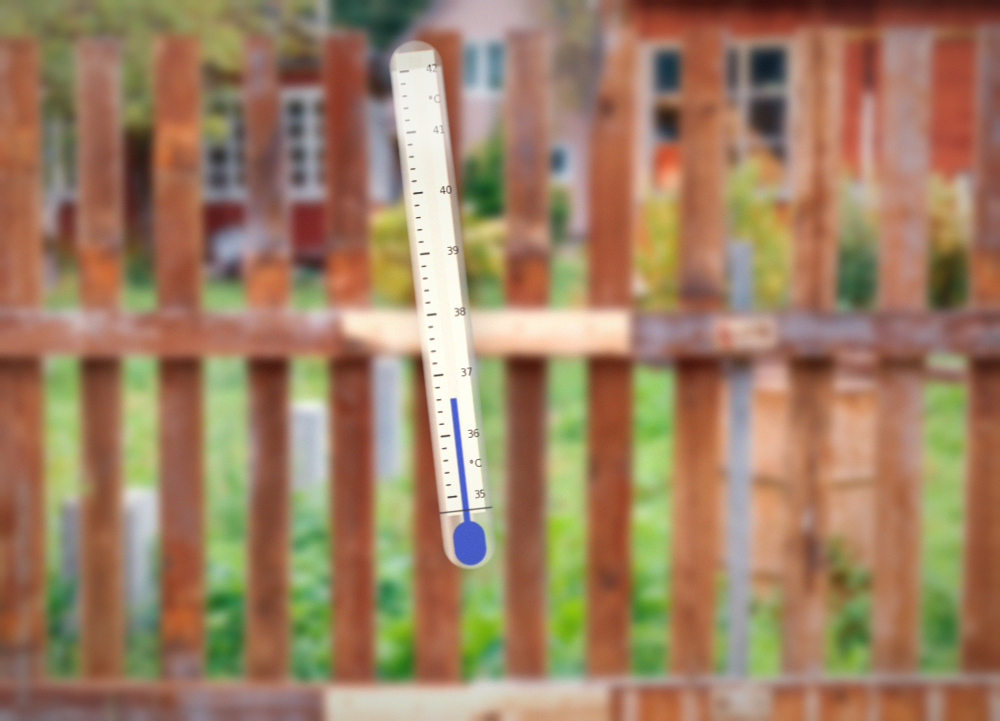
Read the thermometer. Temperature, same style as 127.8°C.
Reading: 36.6°C
